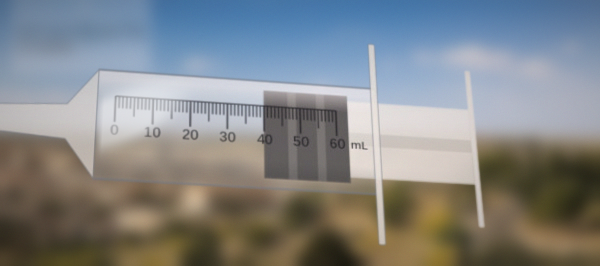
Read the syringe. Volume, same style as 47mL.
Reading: 40mL
